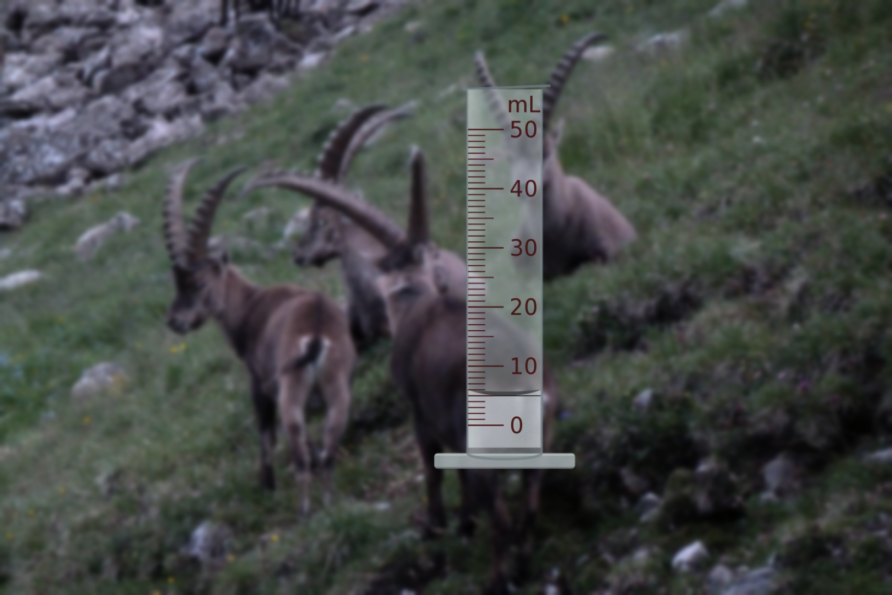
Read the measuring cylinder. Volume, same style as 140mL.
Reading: 5mL
